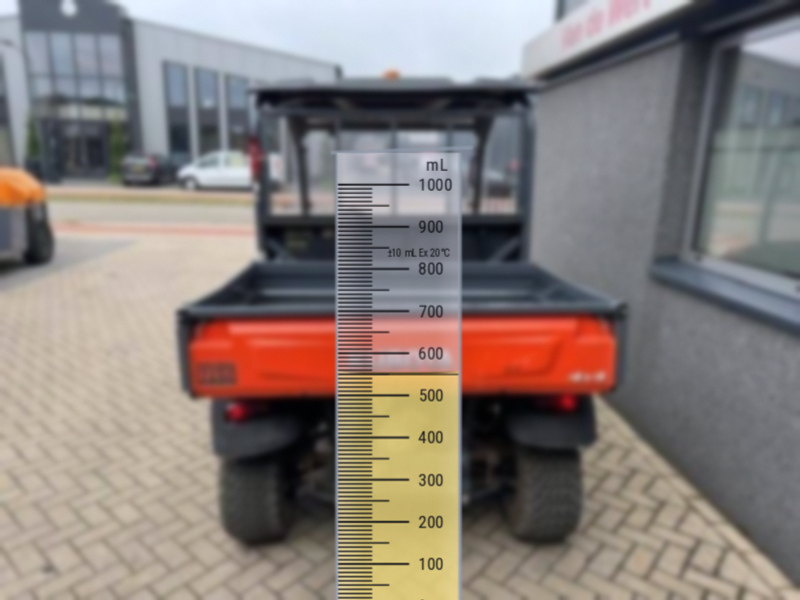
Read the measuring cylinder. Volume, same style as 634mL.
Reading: 550mL
